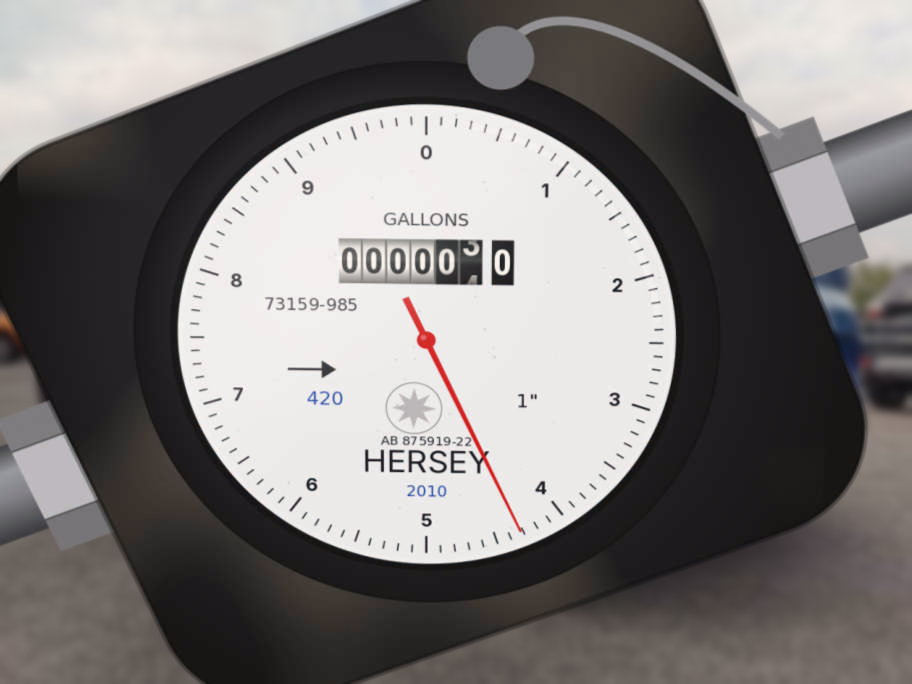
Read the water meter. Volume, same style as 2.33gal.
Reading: 34.3gal
